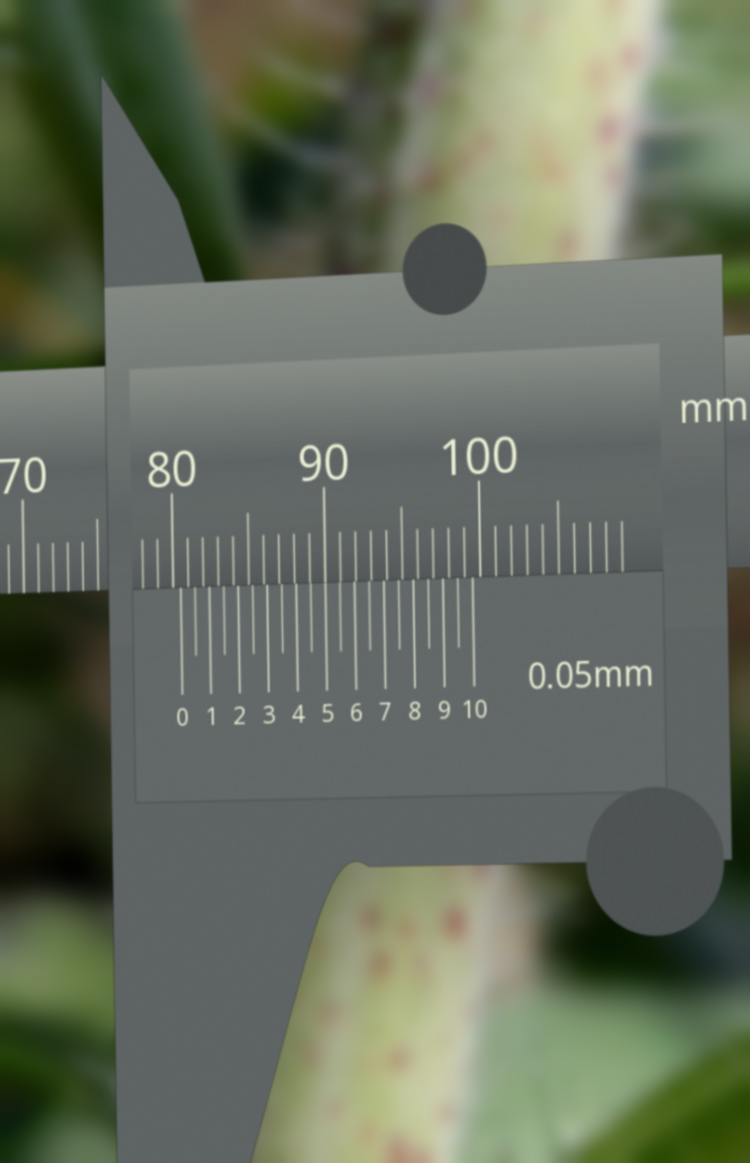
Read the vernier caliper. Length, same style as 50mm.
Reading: 80.5mm
